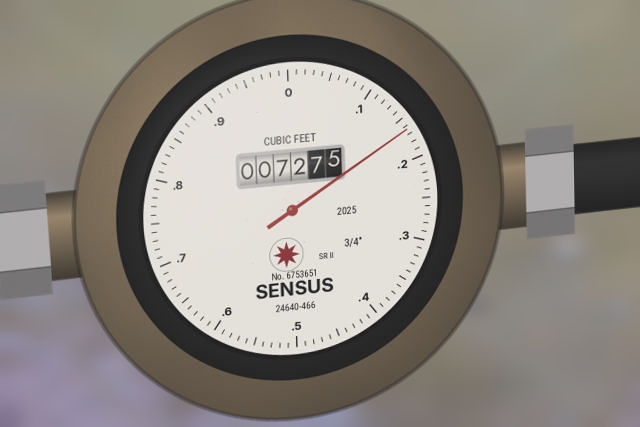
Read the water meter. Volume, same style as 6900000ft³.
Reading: 7275.16ft³
